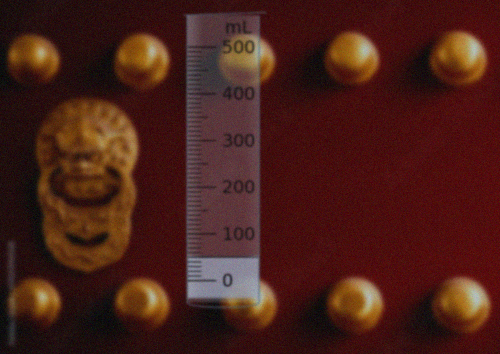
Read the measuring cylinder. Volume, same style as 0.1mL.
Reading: 50mL
